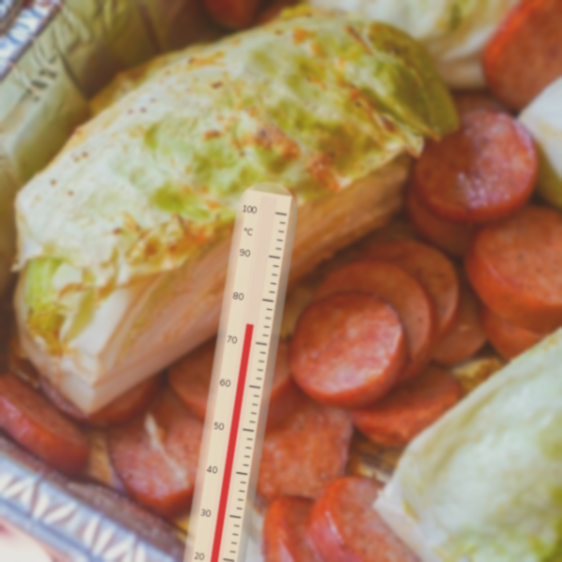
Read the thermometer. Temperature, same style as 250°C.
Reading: 74°C
